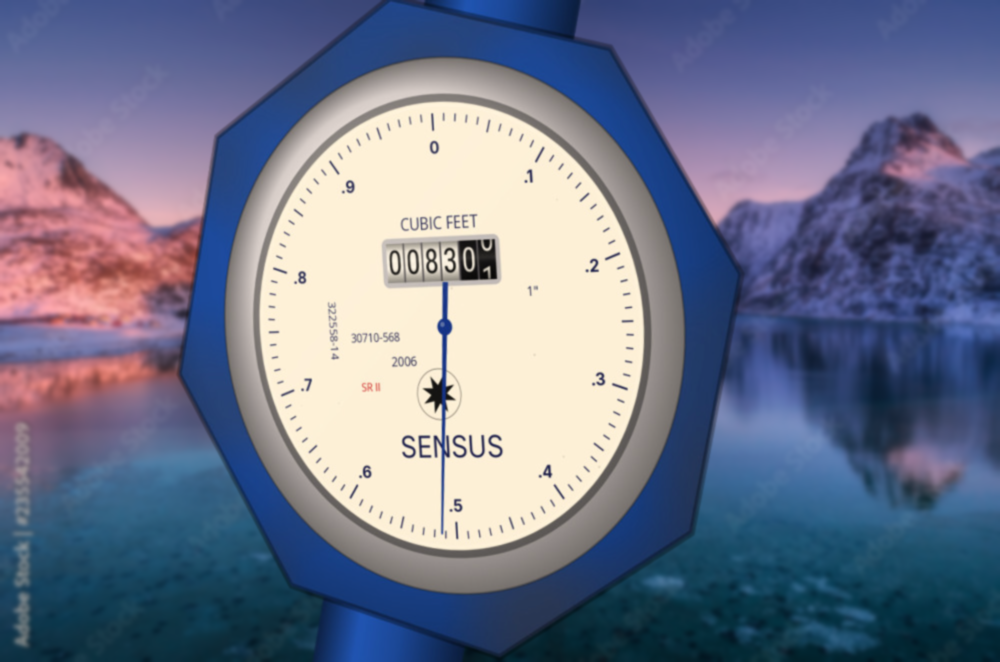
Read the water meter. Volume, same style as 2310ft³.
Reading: 8300.51ft³
